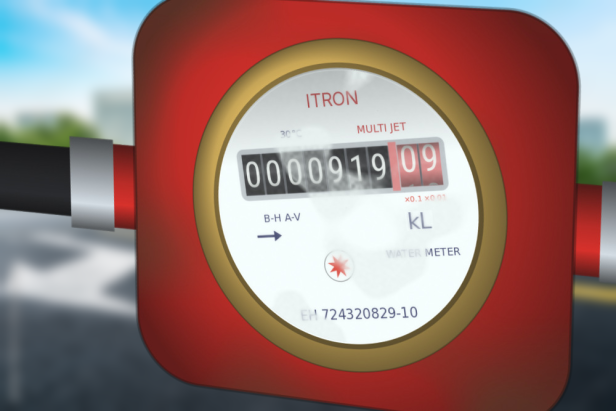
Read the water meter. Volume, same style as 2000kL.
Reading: 919.09kL
